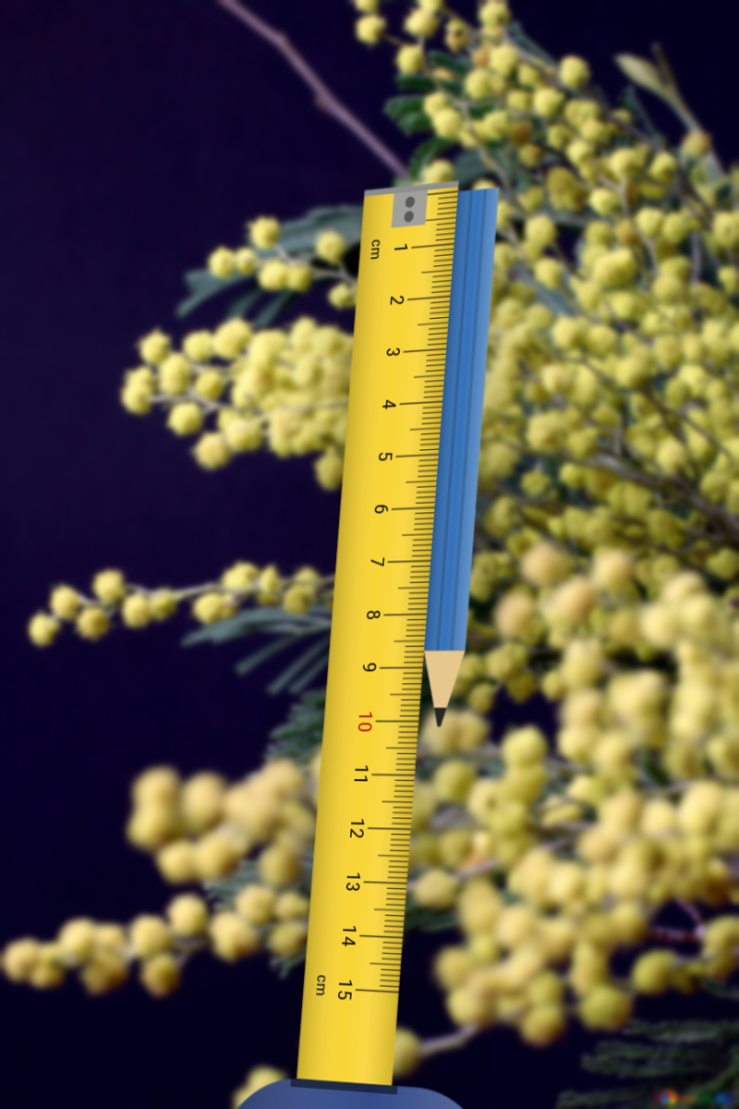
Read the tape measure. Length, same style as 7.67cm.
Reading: 10.1cm
